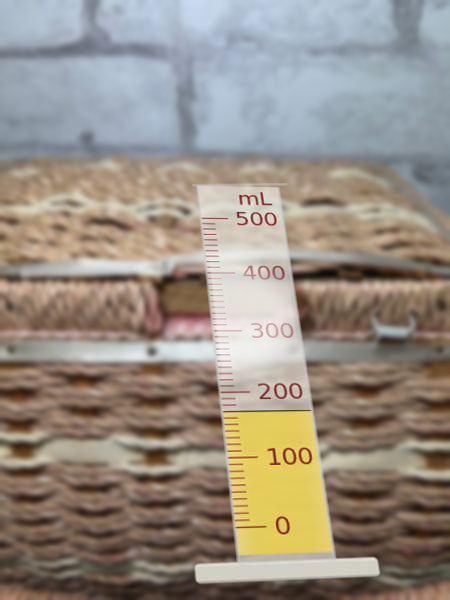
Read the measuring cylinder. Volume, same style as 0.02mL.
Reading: 170mL
